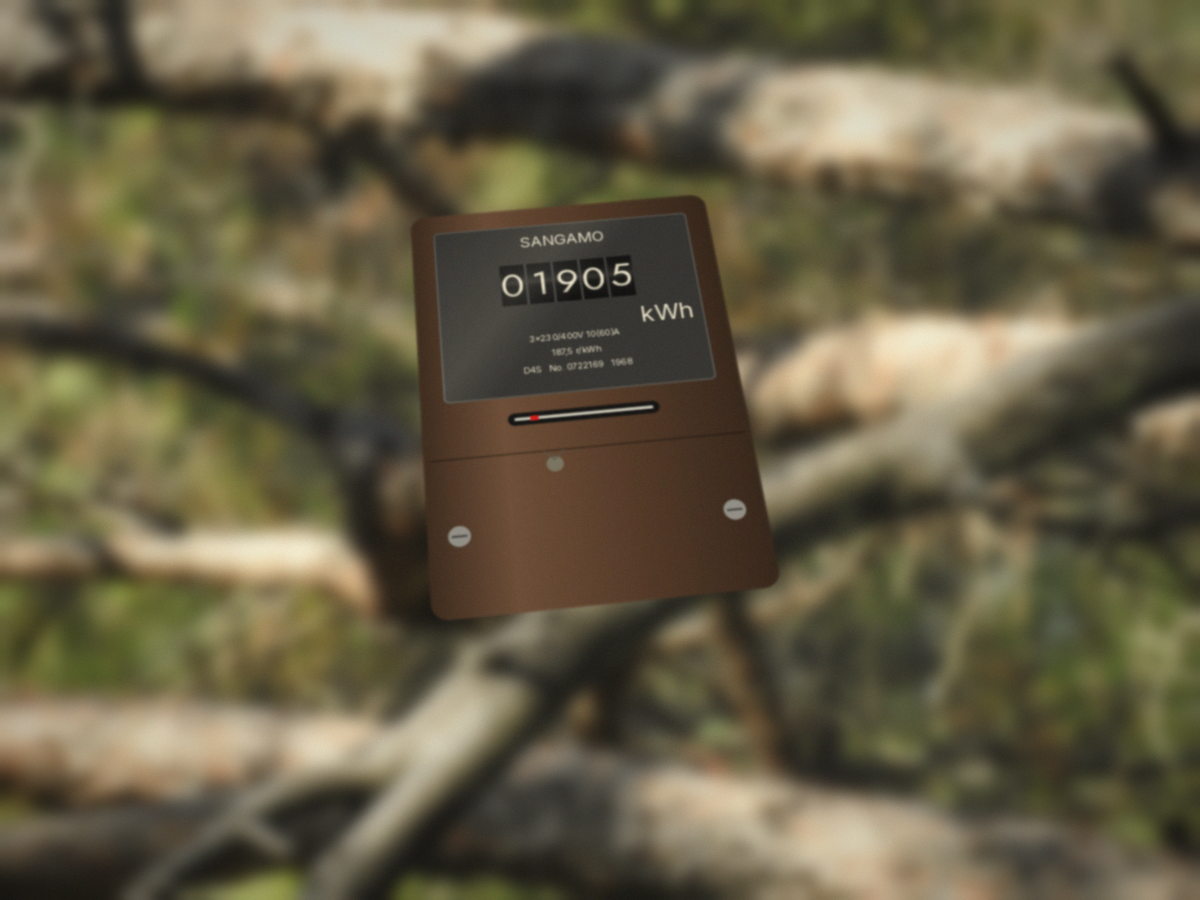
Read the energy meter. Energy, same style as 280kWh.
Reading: 1905kWh
